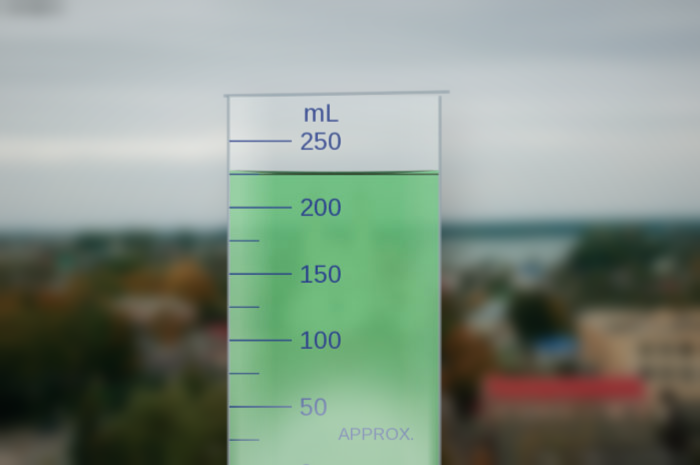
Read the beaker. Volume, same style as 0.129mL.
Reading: 225mL
